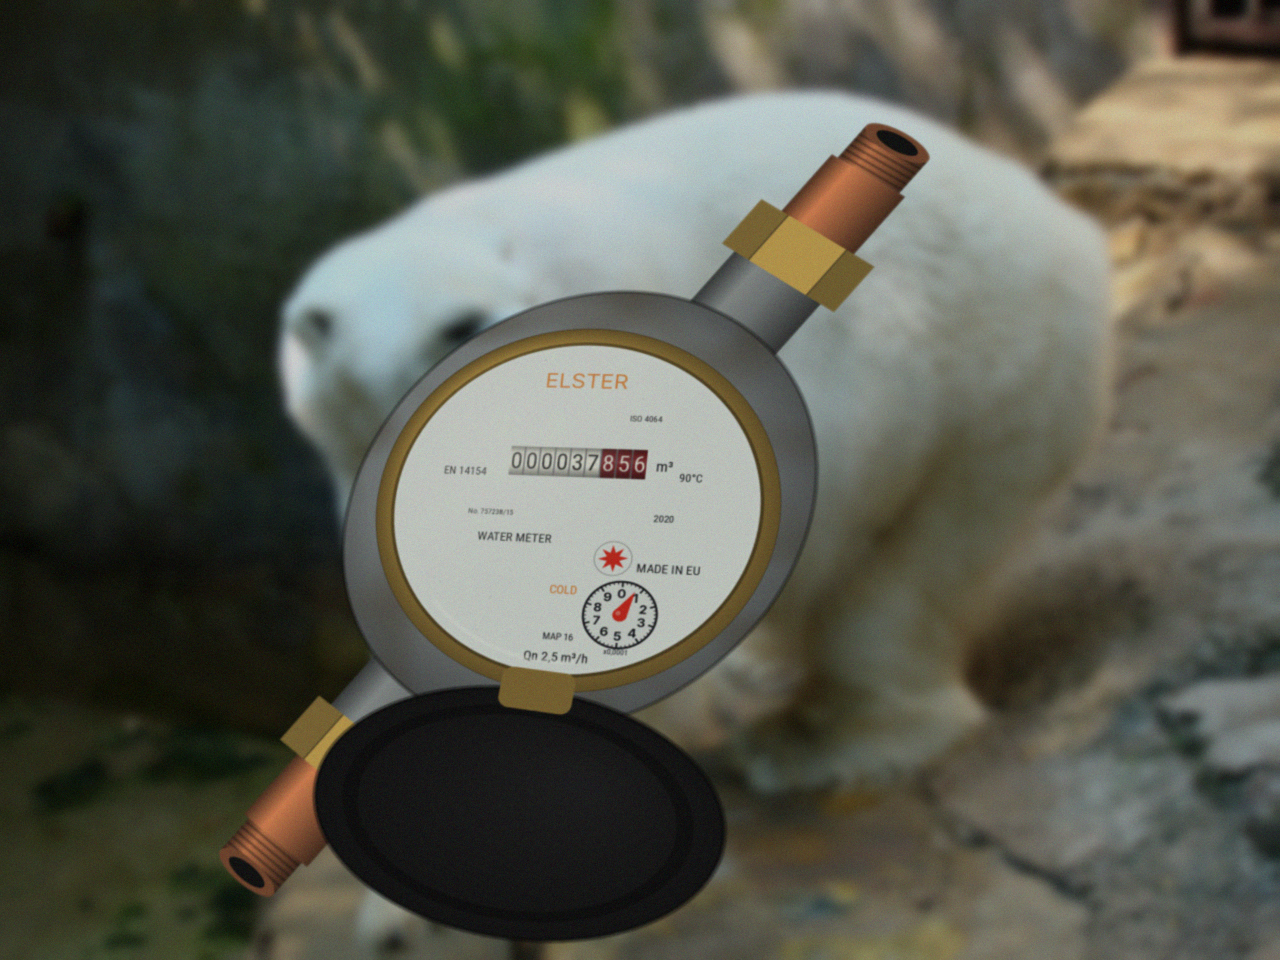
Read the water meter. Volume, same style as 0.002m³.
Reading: 37.8560m³
